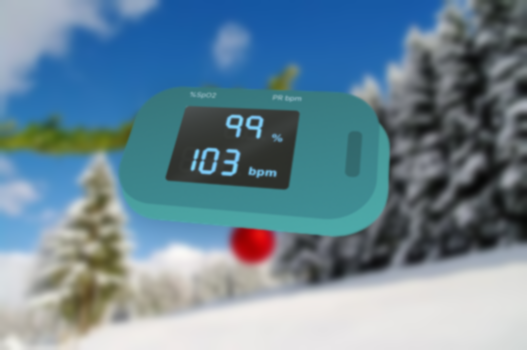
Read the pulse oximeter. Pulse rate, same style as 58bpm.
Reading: 103bpm
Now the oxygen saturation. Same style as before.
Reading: 99%
